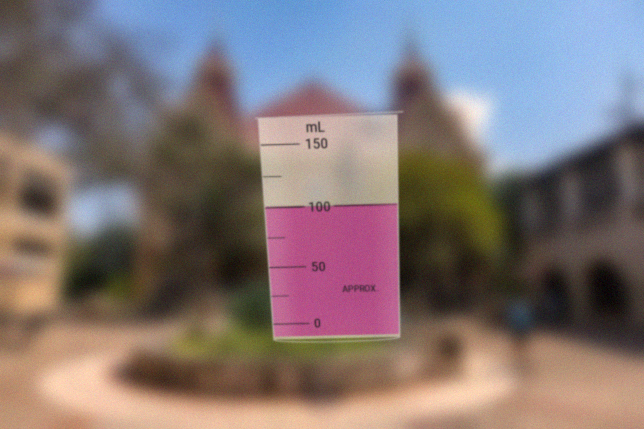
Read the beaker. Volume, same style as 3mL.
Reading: 100mL
